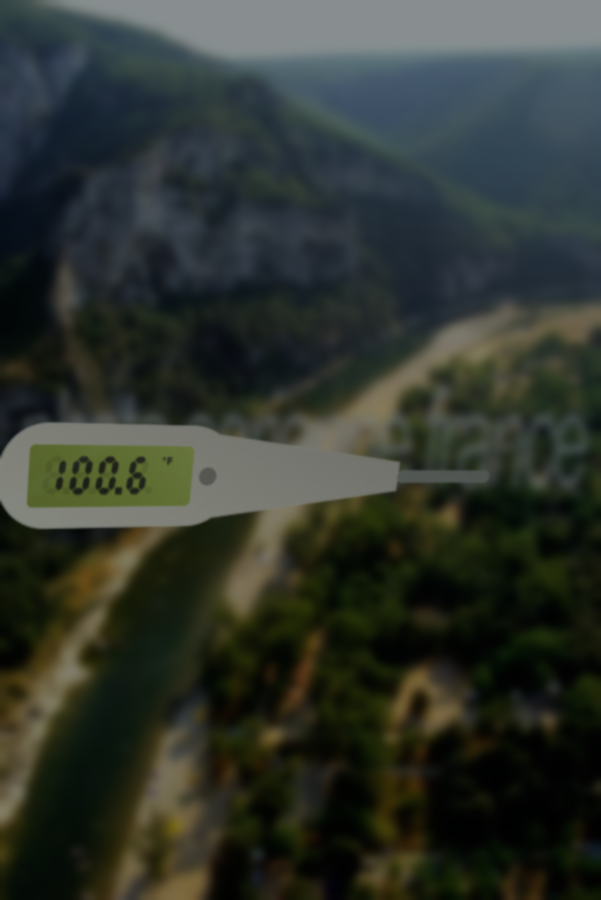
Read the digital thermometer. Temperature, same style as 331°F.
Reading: 100.6°F
